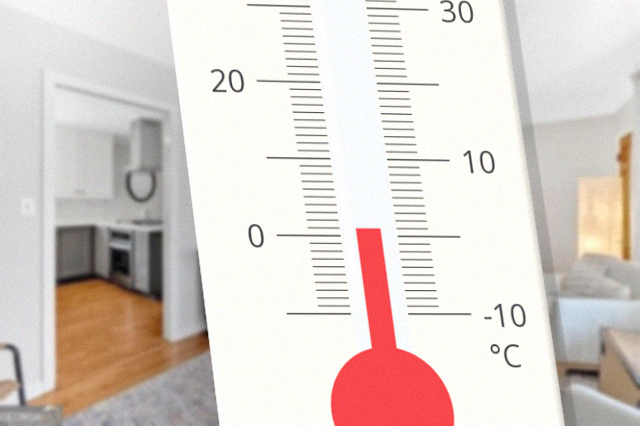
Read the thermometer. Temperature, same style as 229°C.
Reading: 1°C
